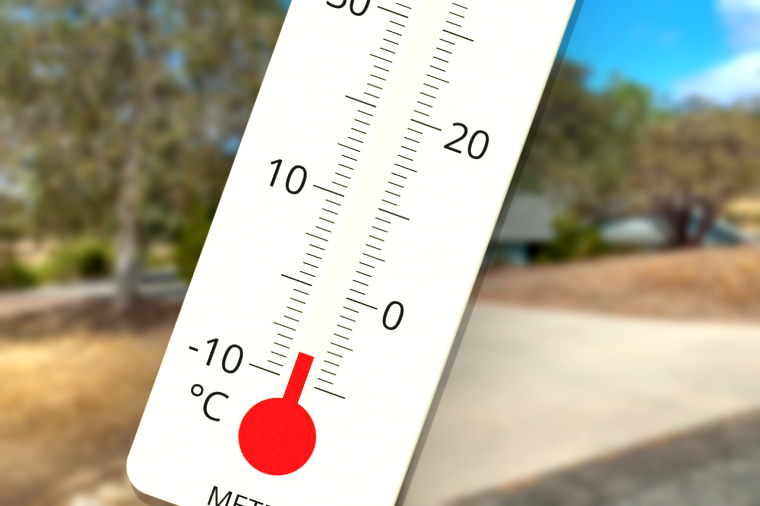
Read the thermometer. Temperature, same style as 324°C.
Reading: -7°C
